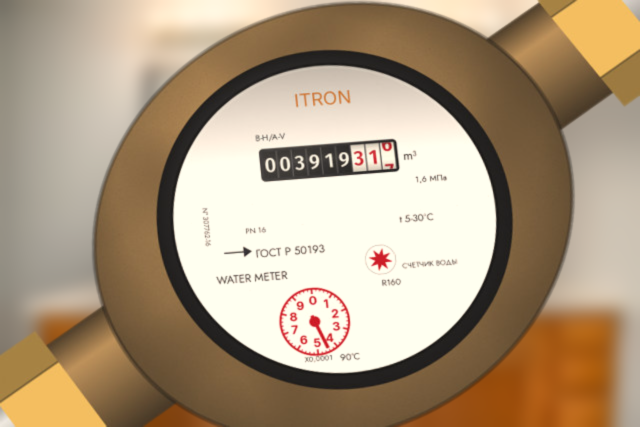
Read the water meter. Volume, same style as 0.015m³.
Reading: 3919.3164m³
